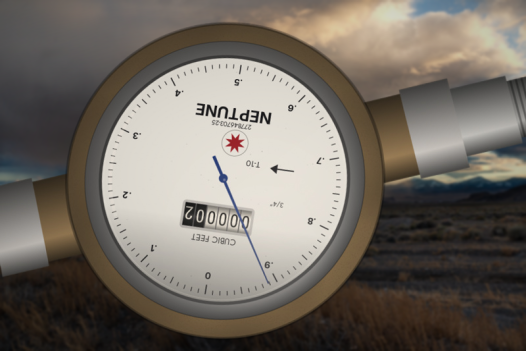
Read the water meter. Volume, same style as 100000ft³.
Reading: 1.91ft³
